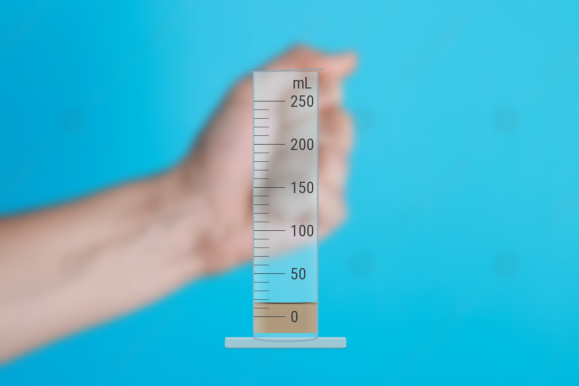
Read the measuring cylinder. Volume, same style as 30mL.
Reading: 15mL
